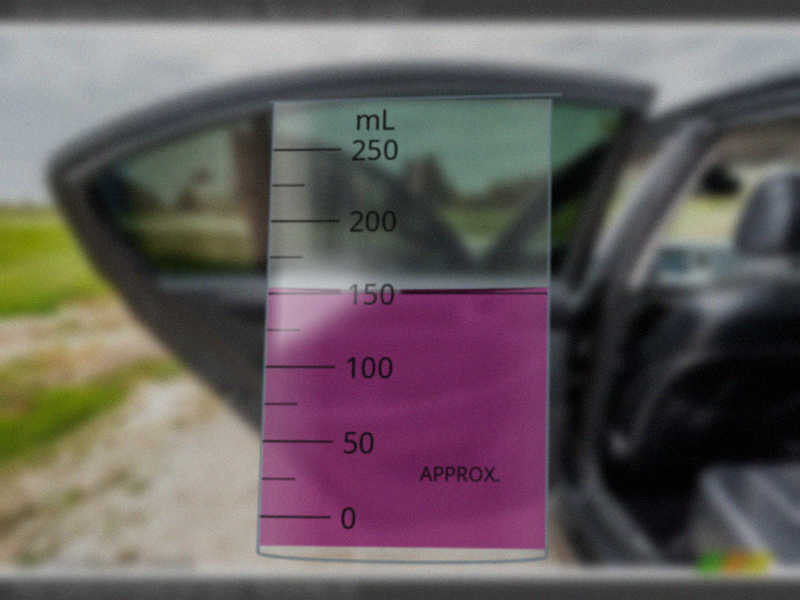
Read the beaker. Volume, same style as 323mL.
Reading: 150mL
